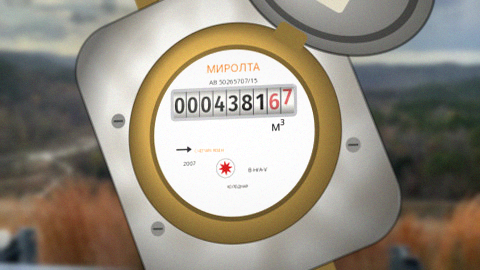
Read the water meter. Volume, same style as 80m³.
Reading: 4381.67m³
